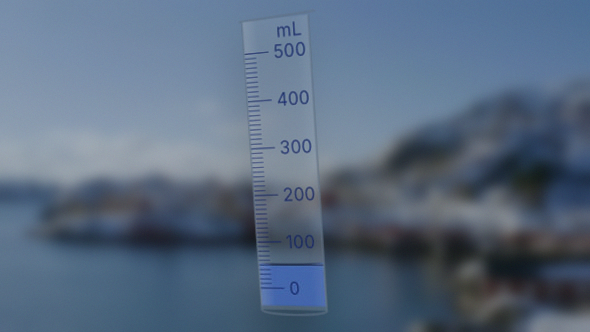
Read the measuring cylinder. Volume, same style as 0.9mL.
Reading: 50mL
